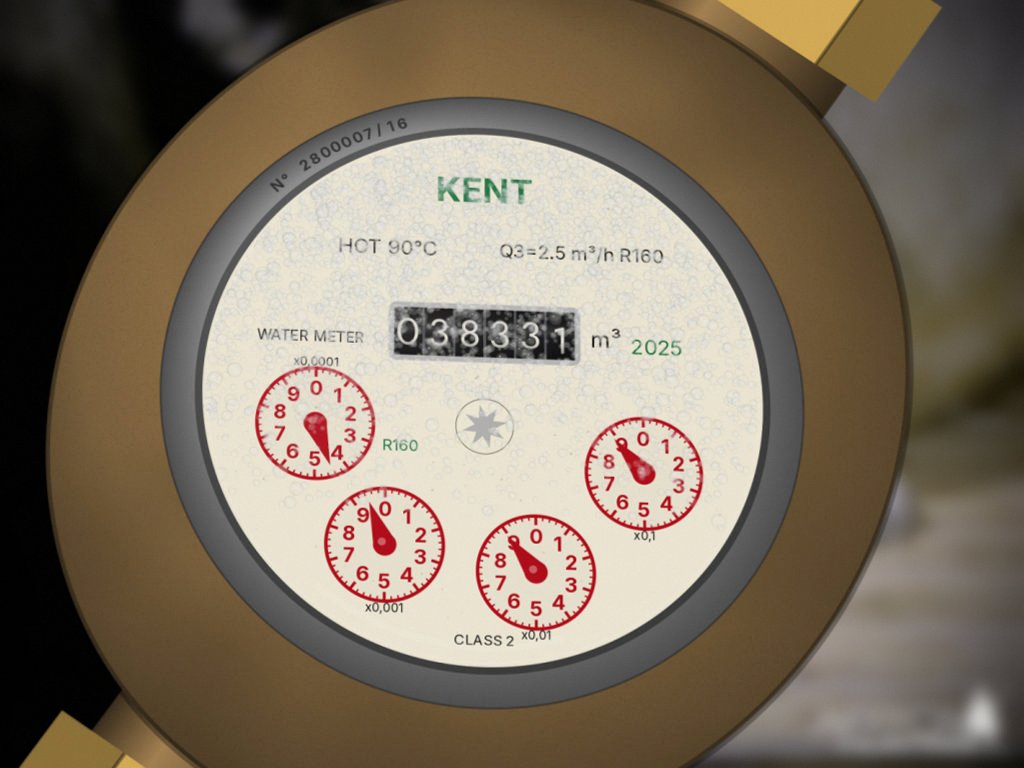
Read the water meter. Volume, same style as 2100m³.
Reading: 38330.8894m³
